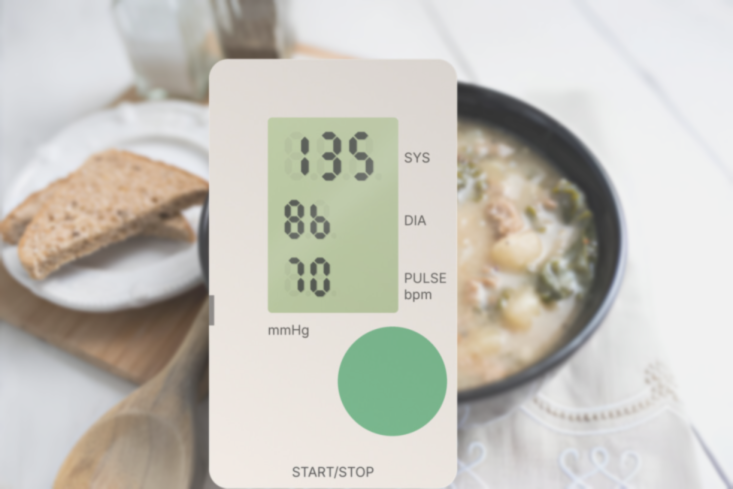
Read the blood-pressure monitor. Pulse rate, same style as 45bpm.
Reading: 70bpm
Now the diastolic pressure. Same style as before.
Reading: 86mmHg
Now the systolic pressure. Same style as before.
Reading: 135mmHg
